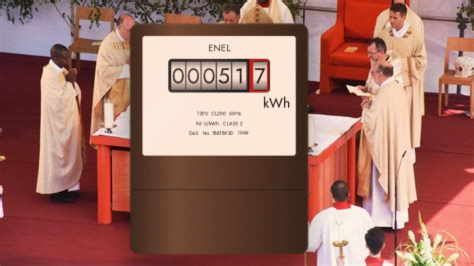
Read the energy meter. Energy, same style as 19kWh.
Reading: 51.7kWh
